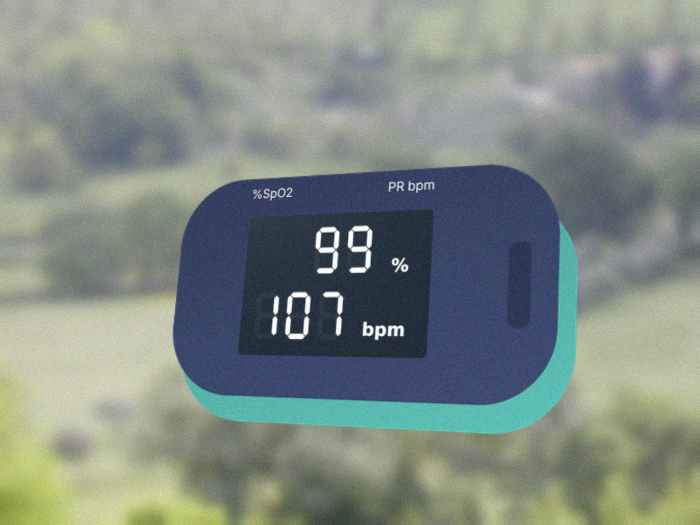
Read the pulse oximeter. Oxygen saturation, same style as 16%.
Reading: 99%
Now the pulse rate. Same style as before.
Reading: 107bpm
